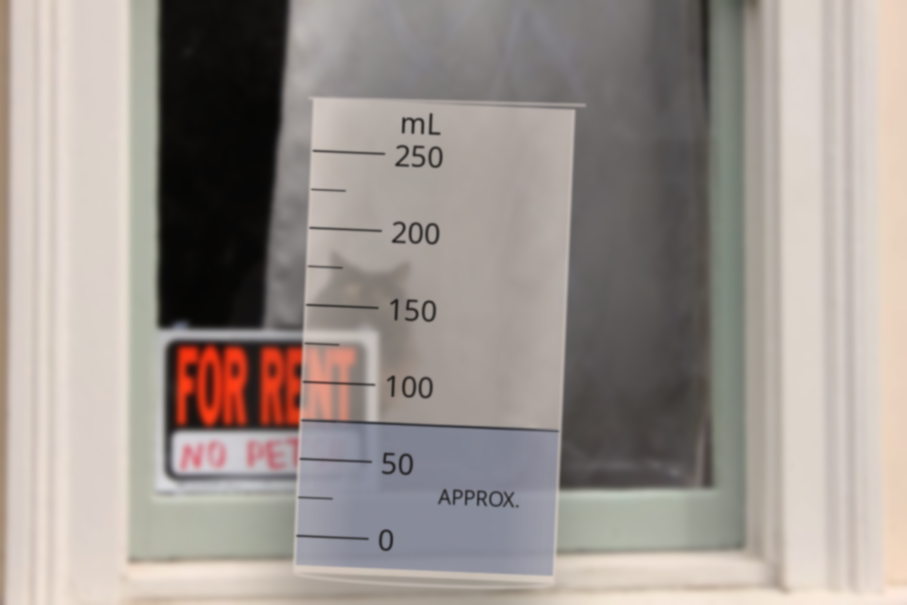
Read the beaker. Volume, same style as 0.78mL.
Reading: 75mL
